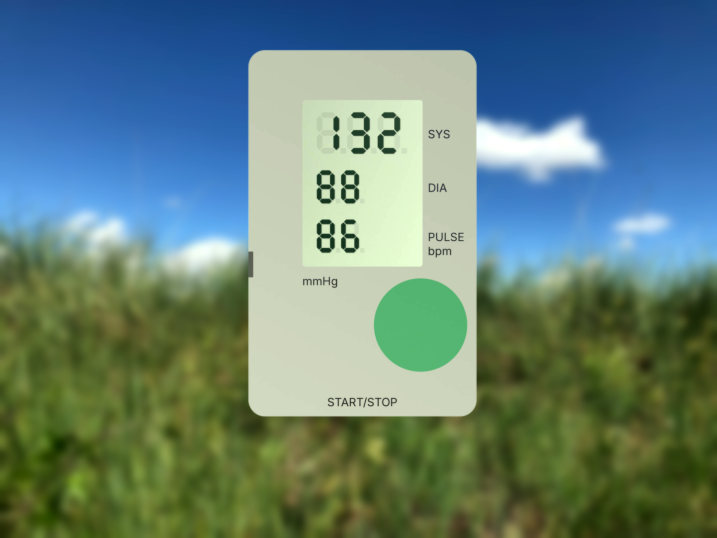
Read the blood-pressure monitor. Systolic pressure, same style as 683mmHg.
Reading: 132mmHg
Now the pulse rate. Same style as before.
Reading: 86bpm
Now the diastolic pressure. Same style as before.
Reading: 88mmHg
